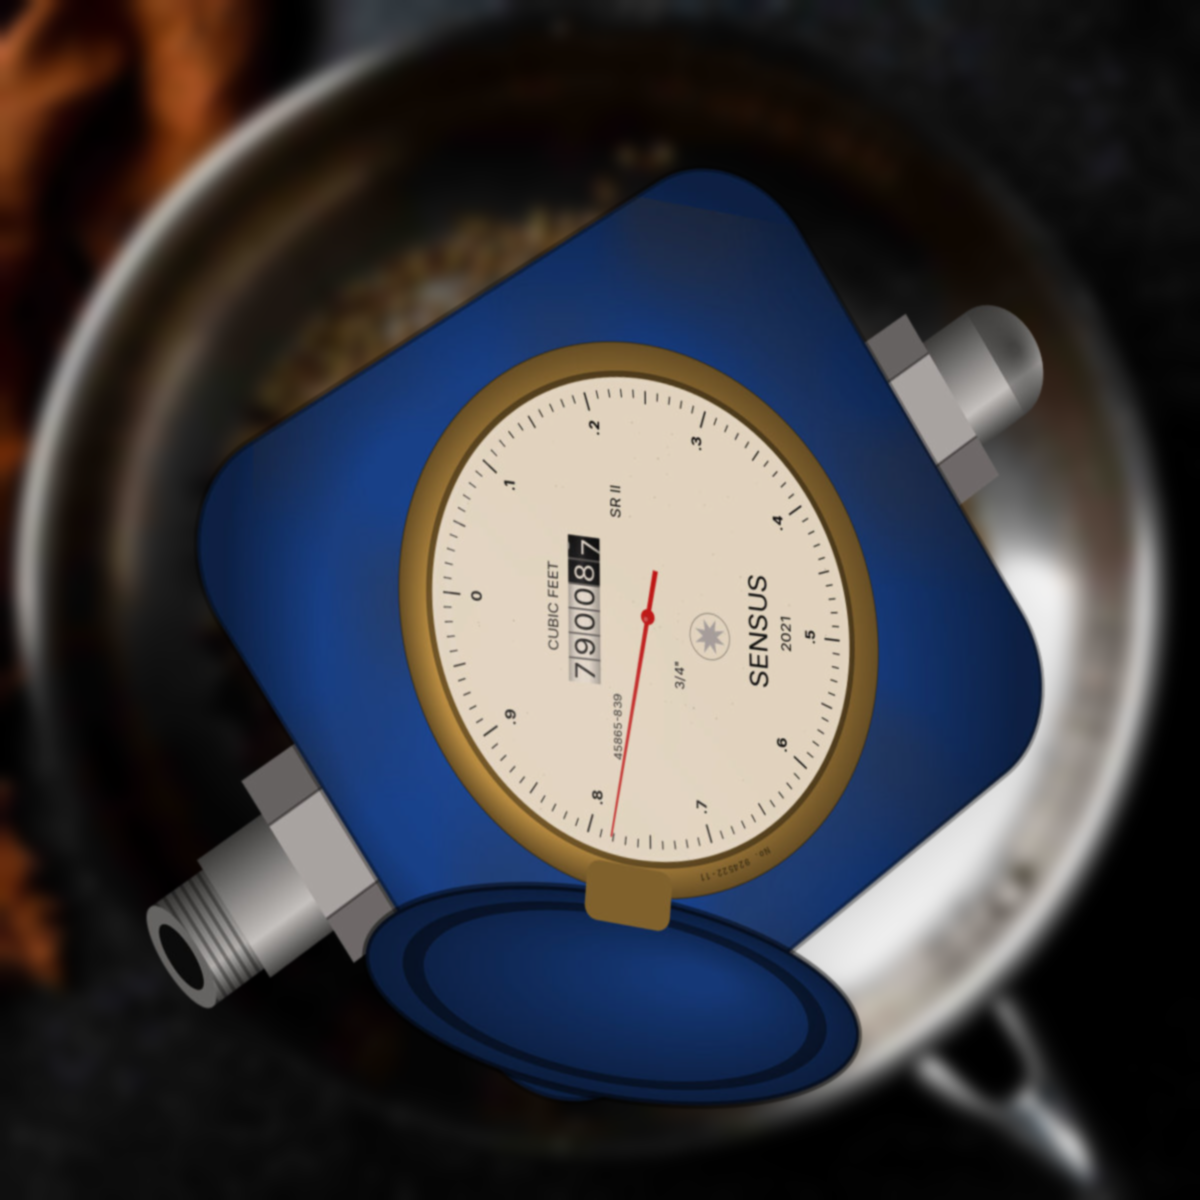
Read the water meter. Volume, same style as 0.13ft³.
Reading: 790086.78ft³
